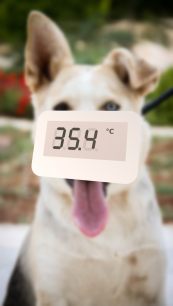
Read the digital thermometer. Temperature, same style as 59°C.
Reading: 35.4°C
